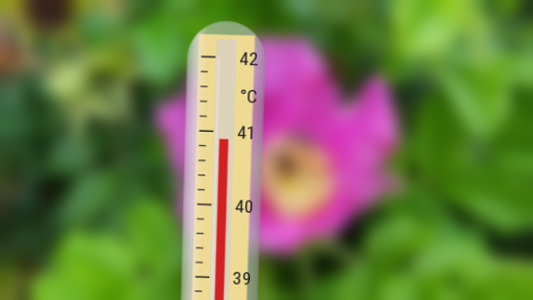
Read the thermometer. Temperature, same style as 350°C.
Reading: 40.9°C
